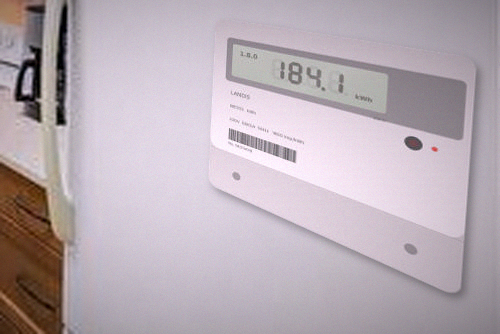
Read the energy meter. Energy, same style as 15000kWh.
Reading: 184.1kWh
